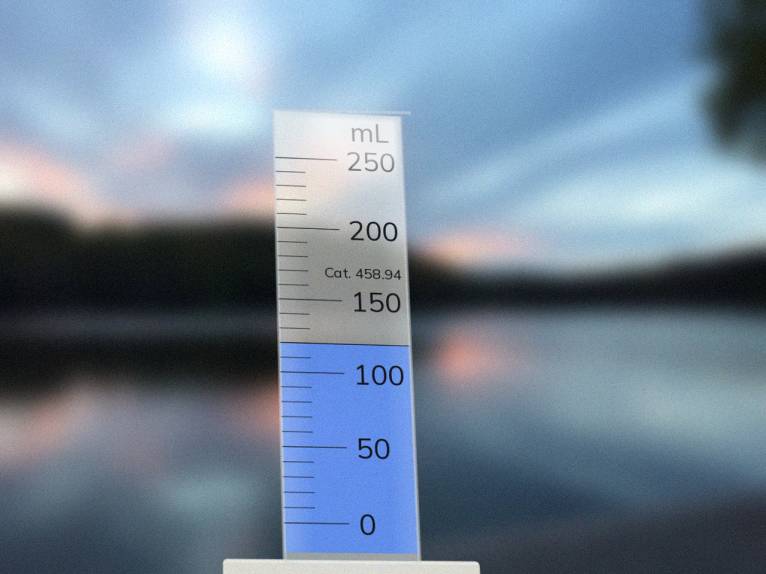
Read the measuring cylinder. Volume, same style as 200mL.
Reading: 120mL
